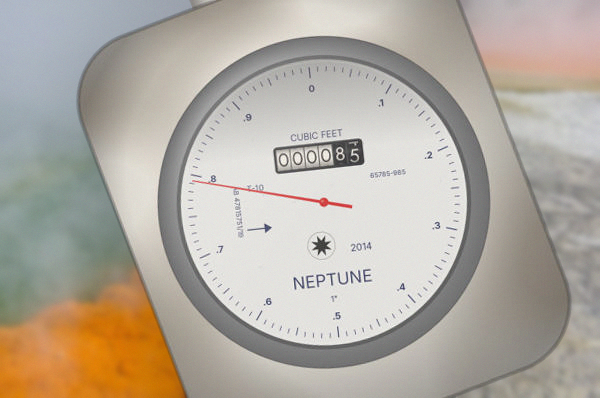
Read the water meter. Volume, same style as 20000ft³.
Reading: 84.79ft³
